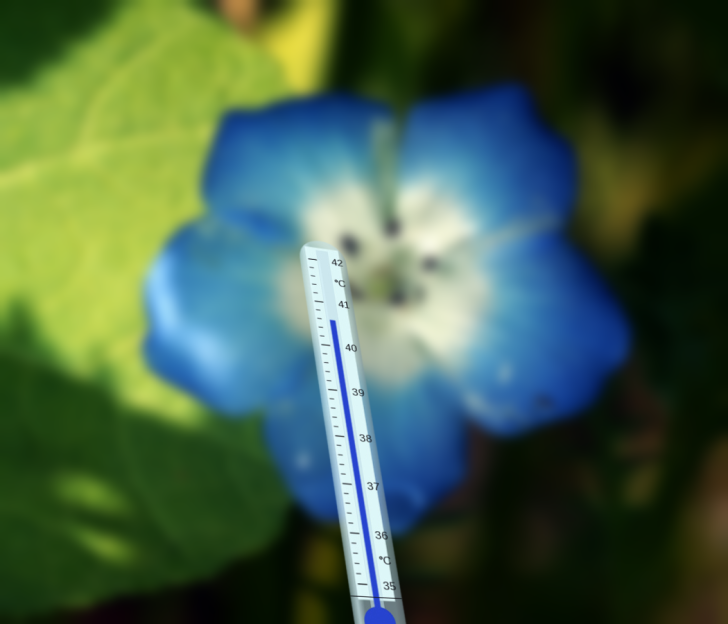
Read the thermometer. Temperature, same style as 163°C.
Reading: 40.6°C
